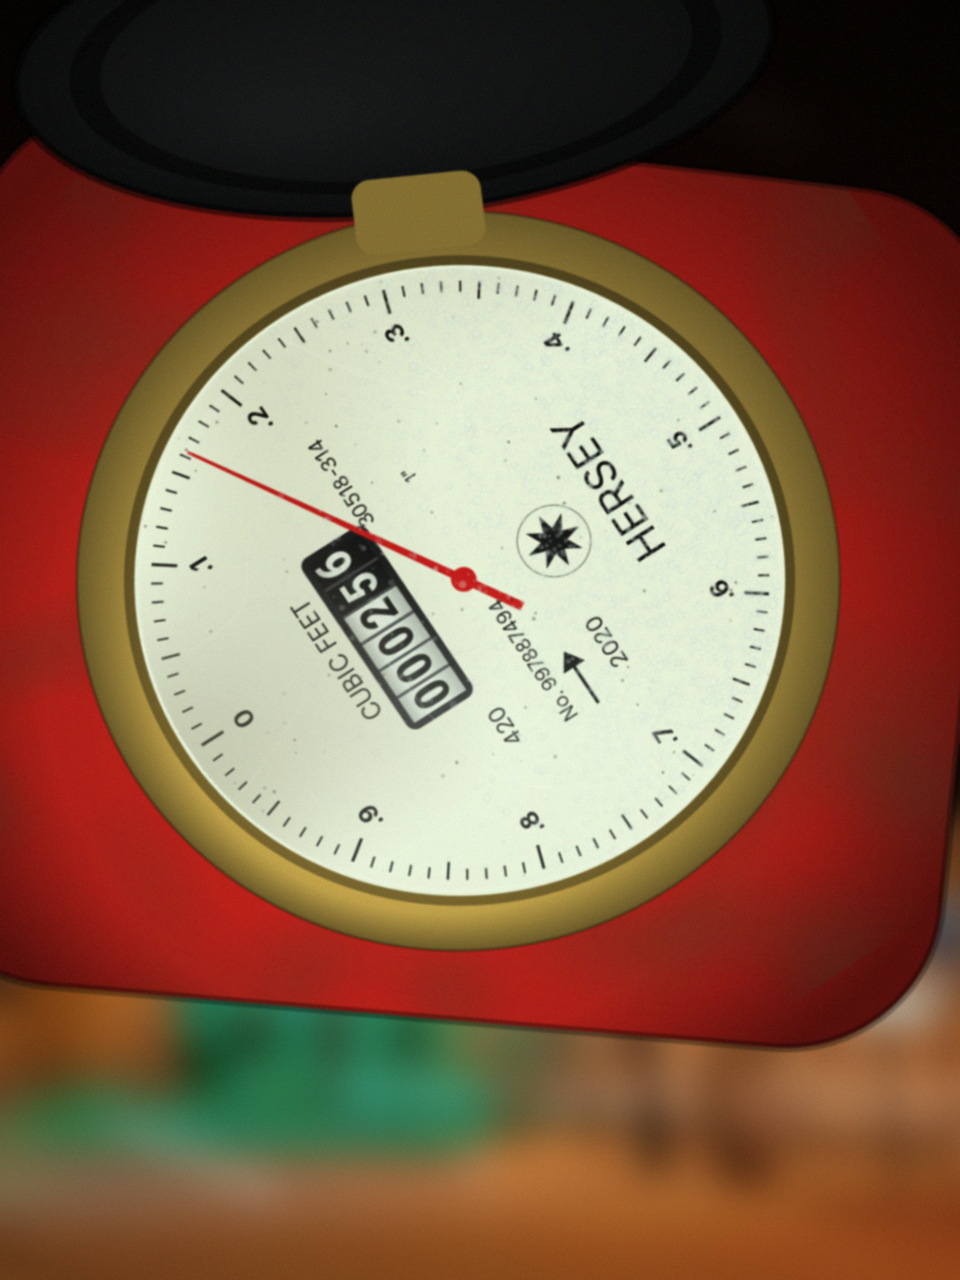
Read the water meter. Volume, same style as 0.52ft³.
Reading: 256.16ft³
